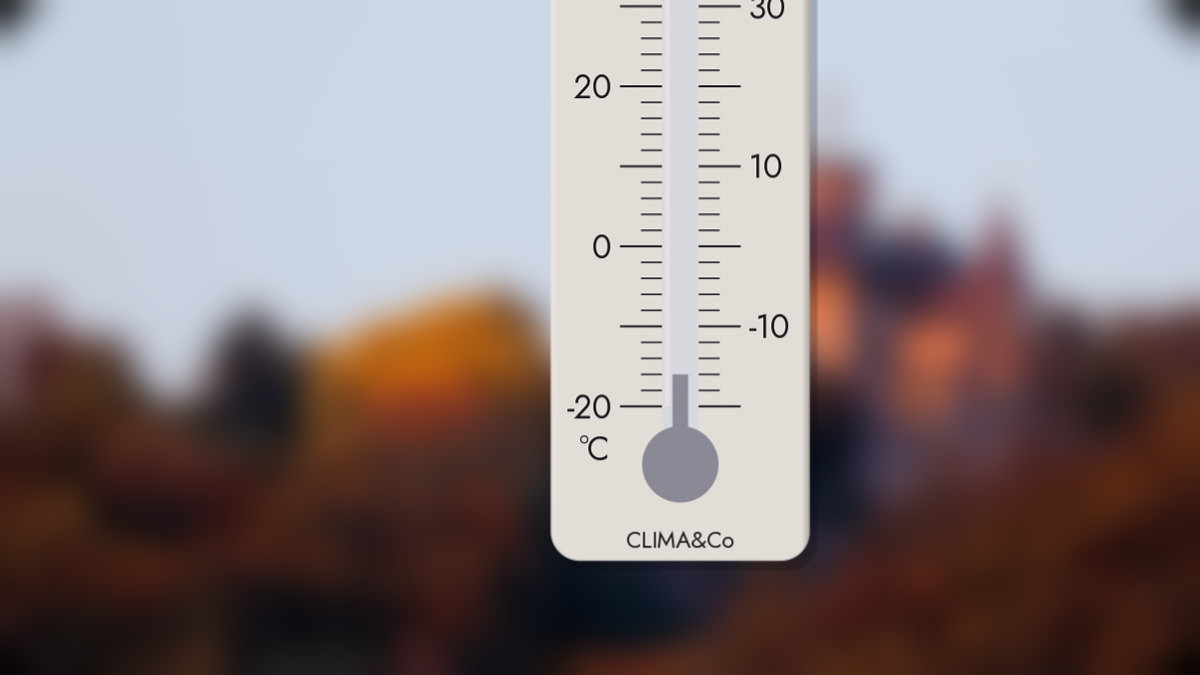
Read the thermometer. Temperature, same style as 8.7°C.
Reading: -16°C
